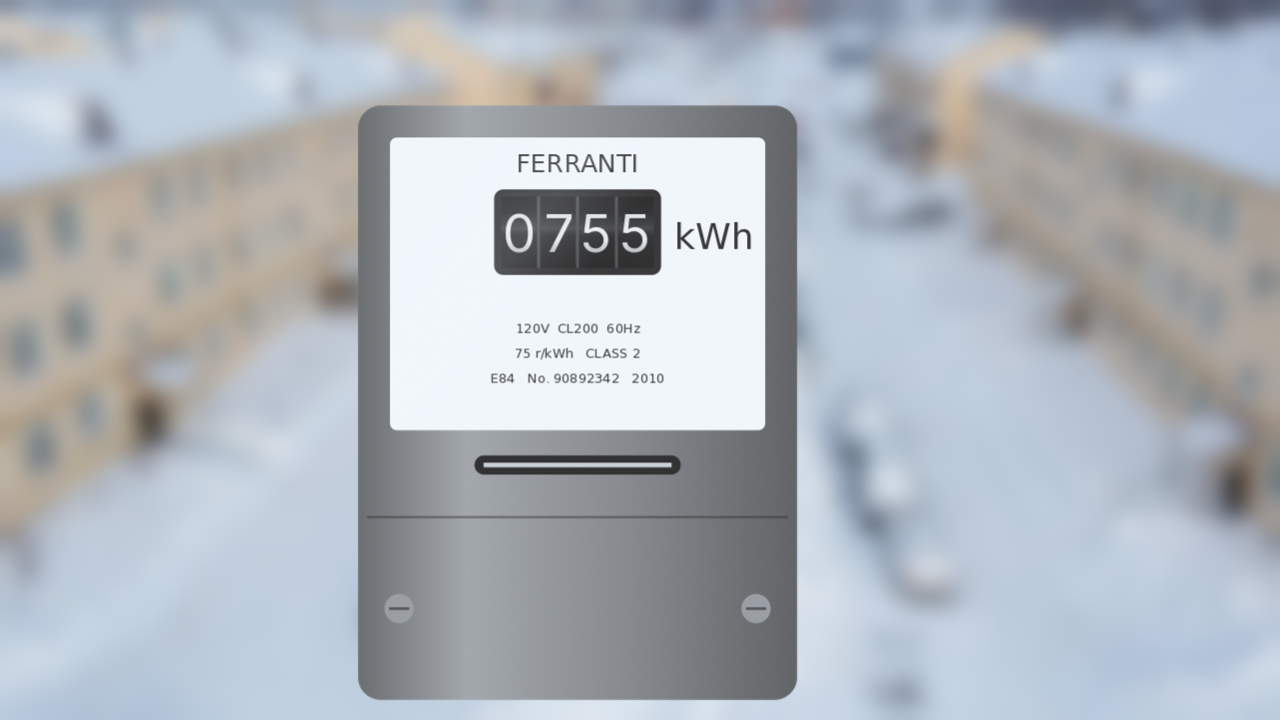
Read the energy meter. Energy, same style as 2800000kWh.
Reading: 755kWh
